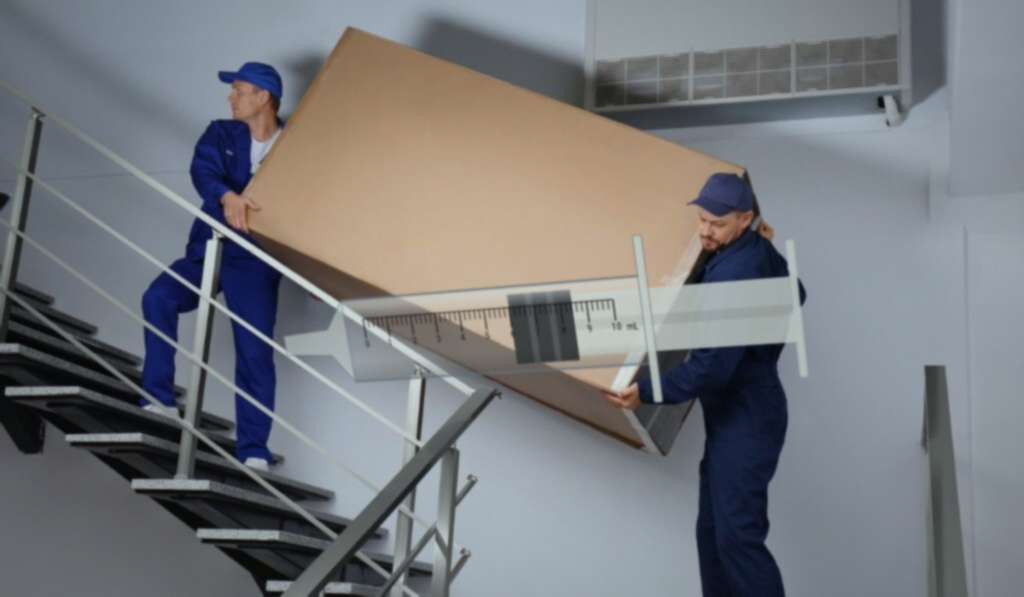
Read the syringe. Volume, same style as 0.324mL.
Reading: 6mL
